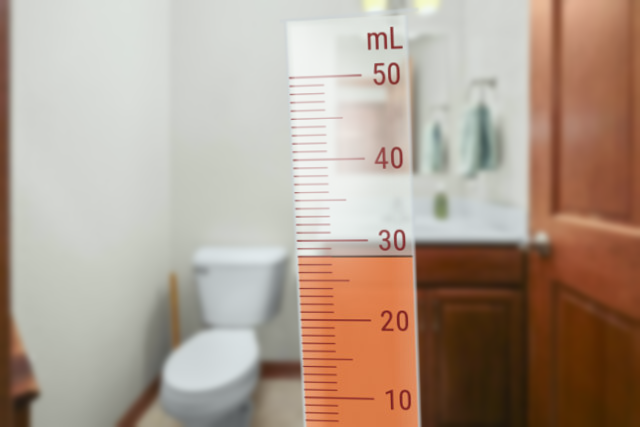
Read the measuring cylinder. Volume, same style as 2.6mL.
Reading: 28mL
